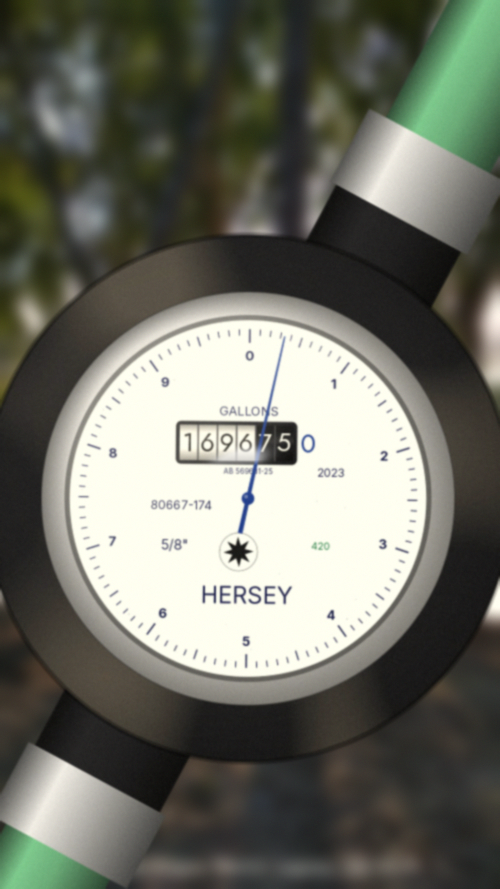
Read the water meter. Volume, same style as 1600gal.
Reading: 1696750.3gal
